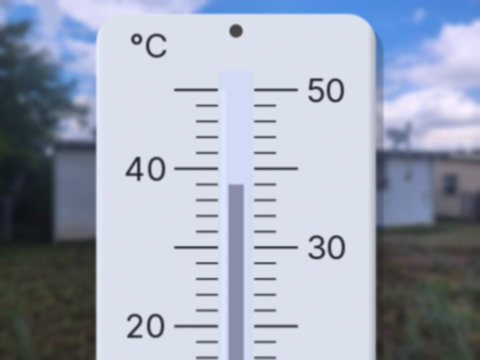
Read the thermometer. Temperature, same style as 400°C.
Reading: 38°C
